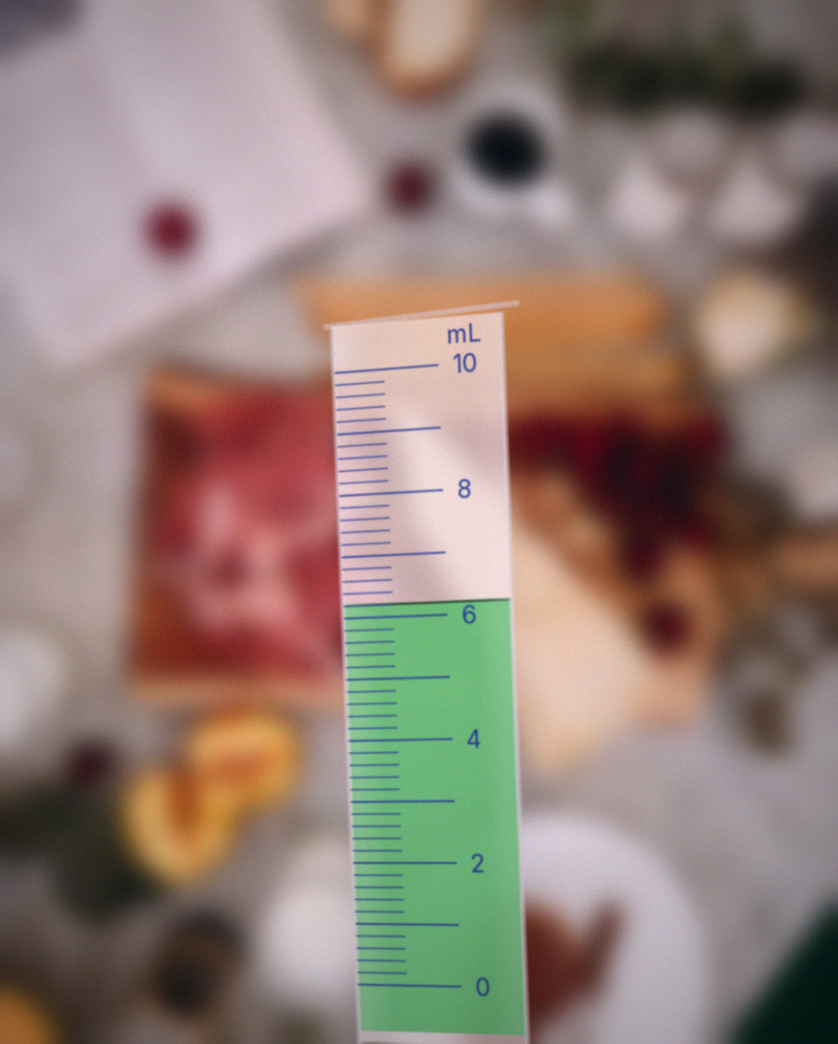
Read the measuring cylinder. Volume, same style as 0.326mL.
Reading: 6.2mL
